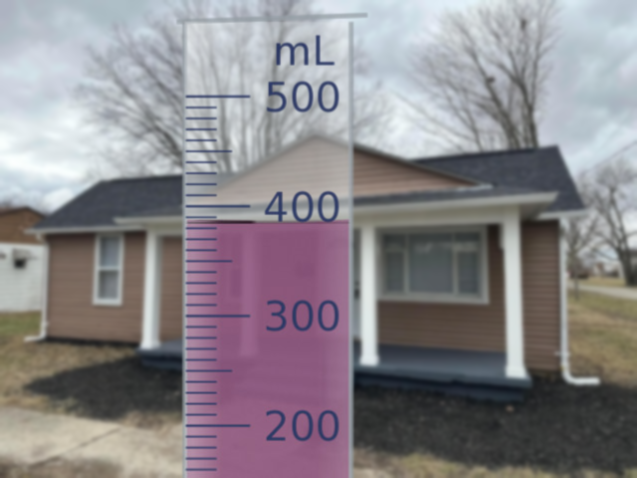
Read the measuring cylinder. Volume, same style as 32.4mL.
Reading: 385mL
